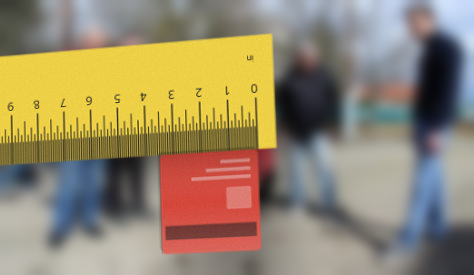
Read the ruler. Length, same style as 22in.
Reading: 3.5in
